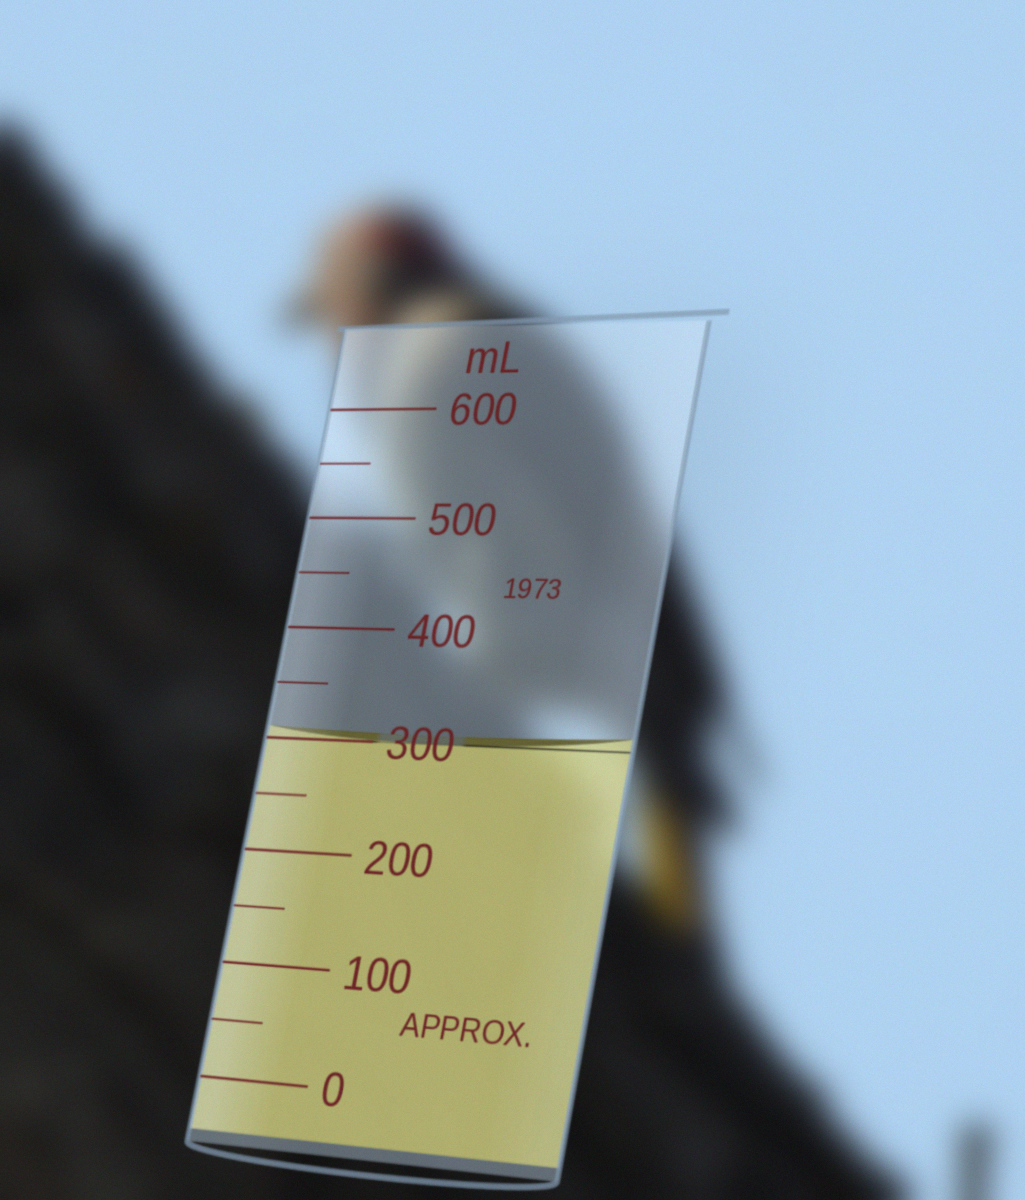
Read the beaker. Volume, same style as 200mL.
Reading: 300mL
